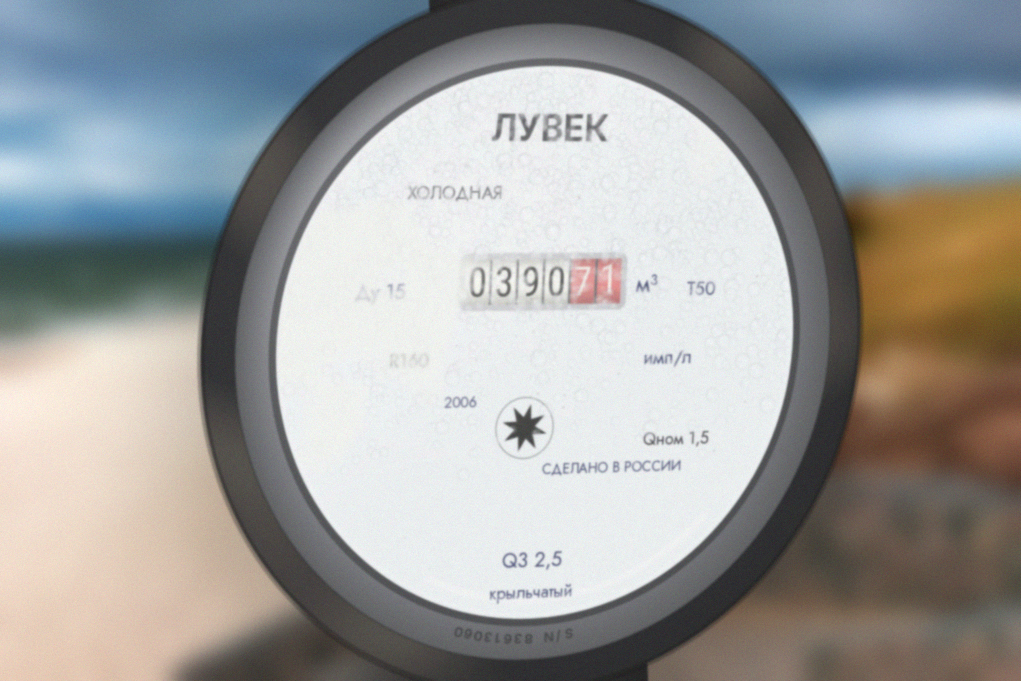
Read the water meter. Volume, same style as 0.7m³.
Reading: 390.71m³
